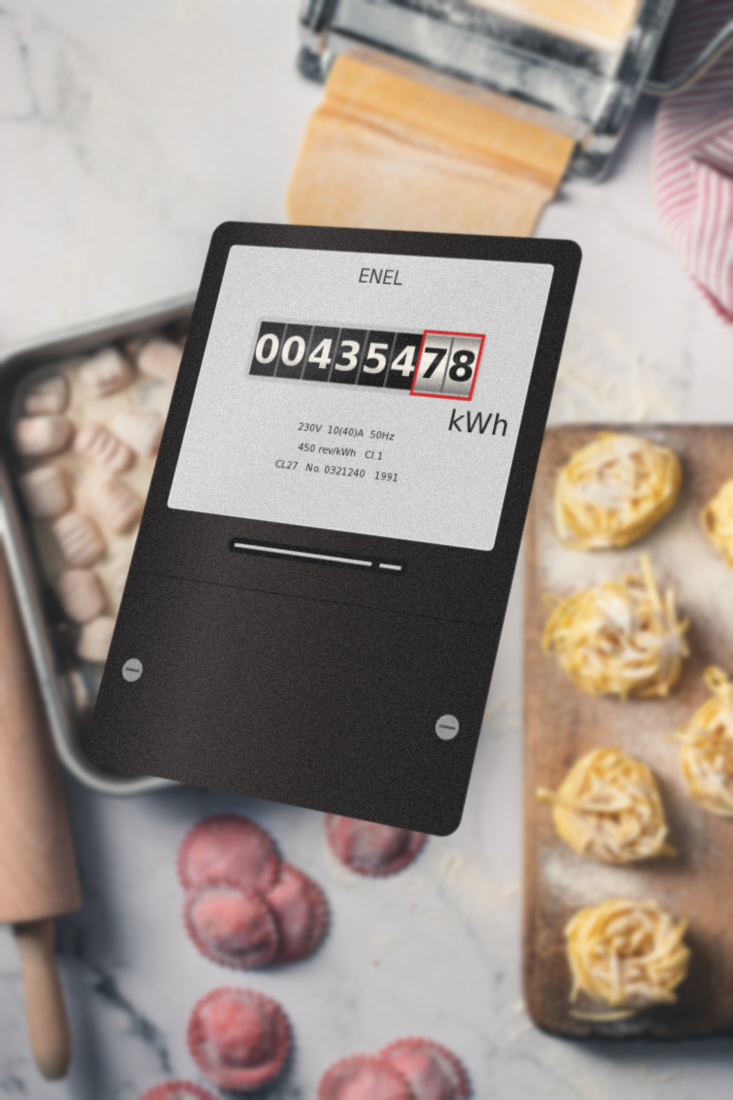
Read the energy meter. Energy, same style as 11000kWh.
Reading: 4354.78kWh
